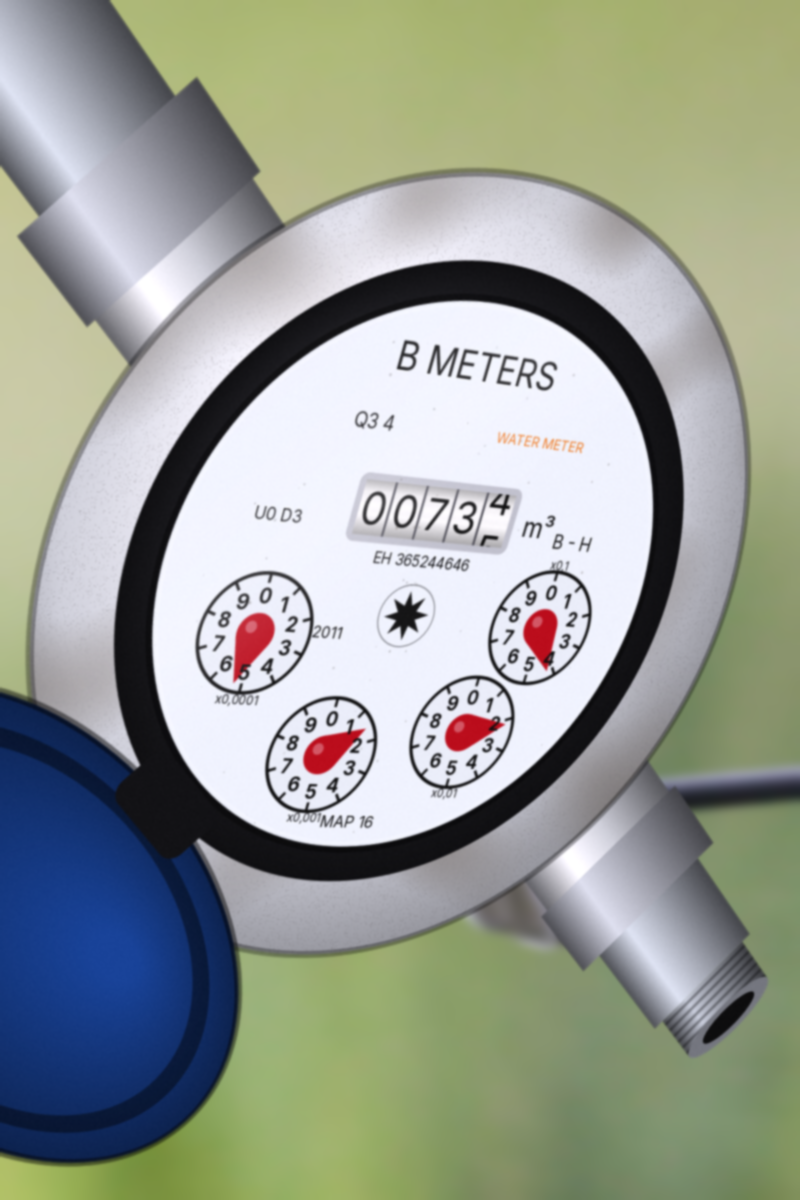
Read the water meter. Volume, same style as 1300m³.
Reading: 734.4215m³
